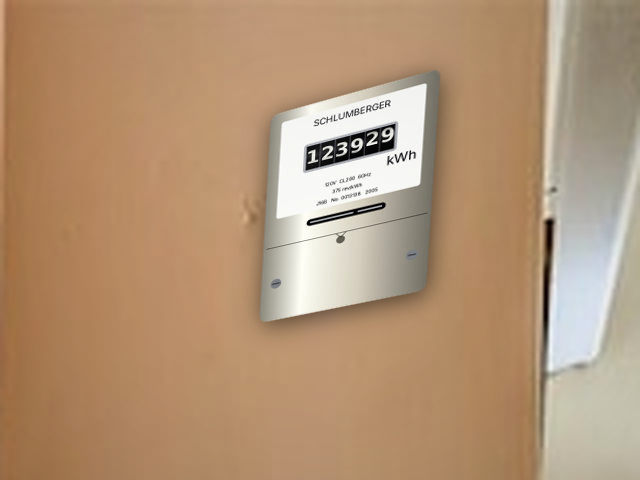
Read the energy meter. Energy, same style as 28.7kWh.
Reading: 123929kWh
